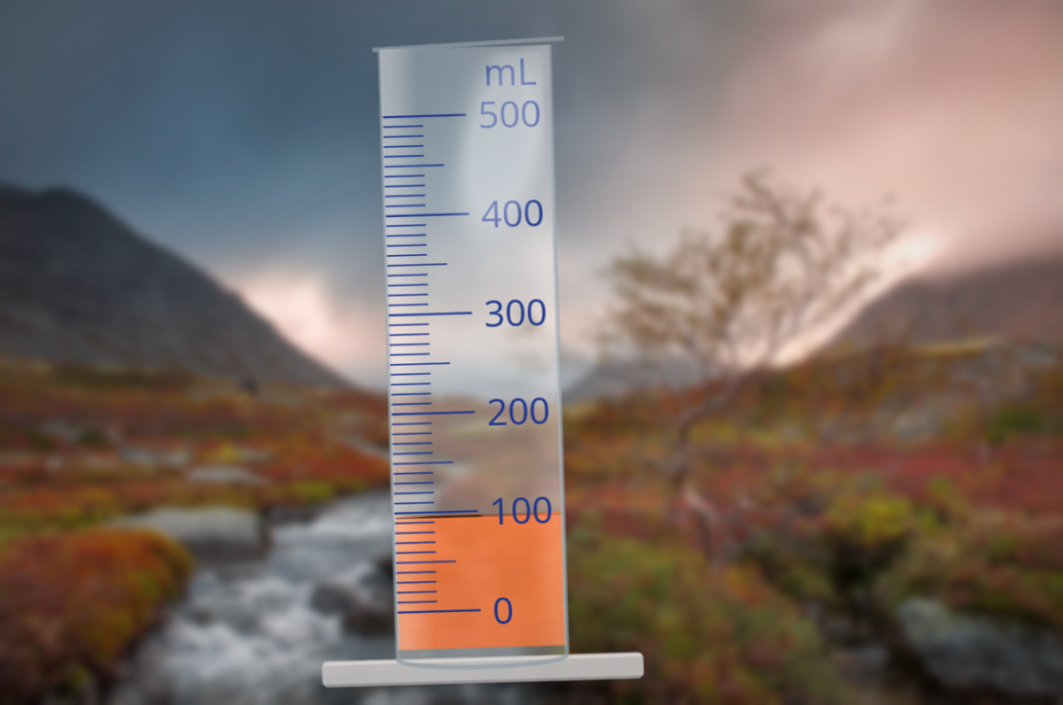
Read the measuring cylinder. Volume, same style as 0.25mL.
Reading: 95mL
